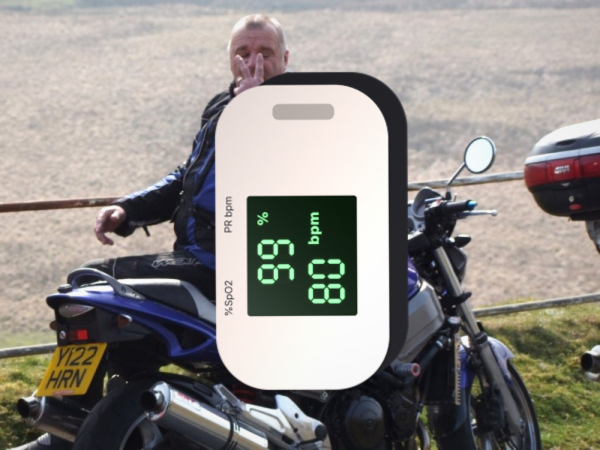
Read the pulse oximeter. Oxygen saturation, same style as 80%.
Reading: 99%
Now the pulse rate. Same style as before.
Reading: 80bpm
